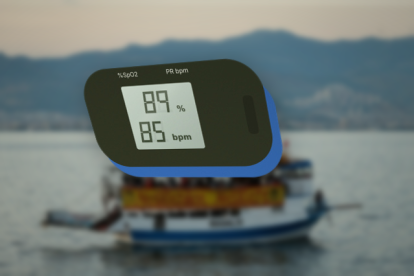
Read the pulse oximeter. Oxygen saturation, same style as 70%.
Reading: 89%
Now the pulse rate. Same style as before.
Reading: 85bpm
